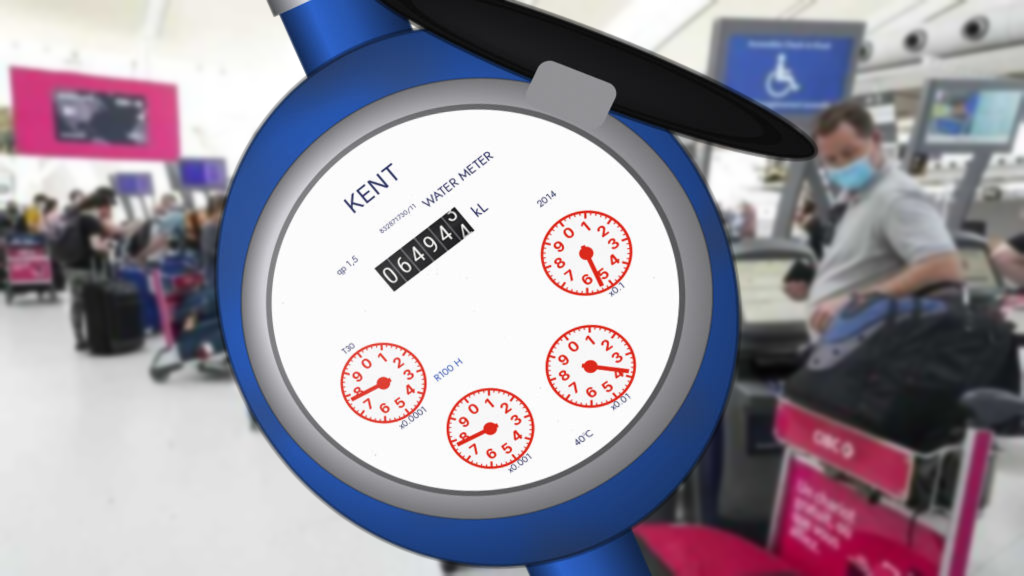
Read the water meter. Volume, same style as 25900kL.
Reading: 64943.5377kL
